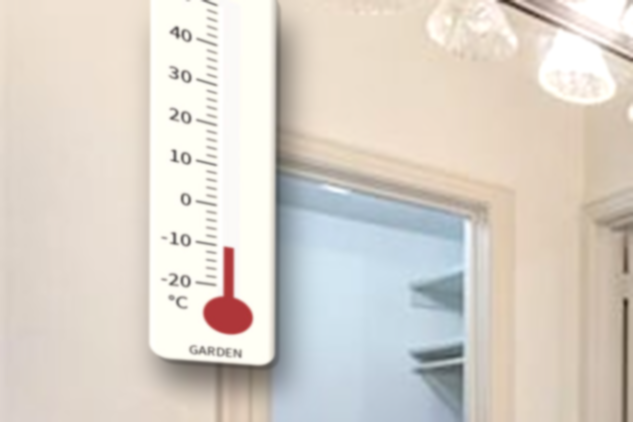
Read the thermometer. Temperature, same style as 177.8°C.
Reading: -10°C
